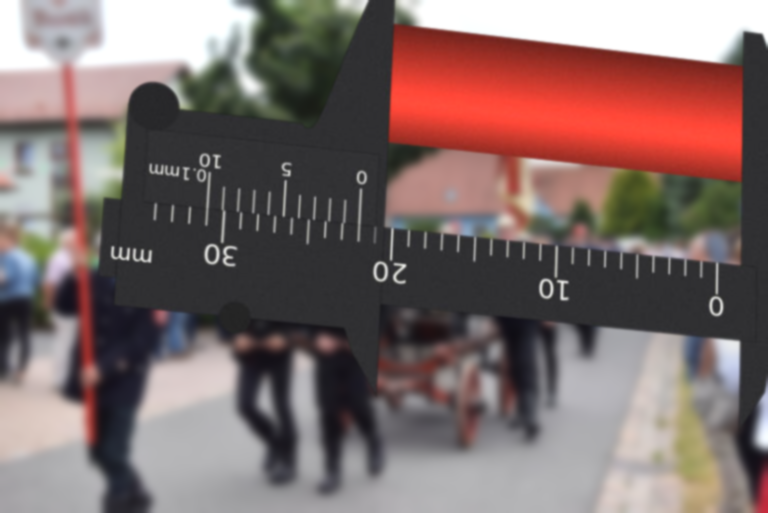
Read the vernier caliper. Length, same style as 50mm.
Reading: 22.0mm
